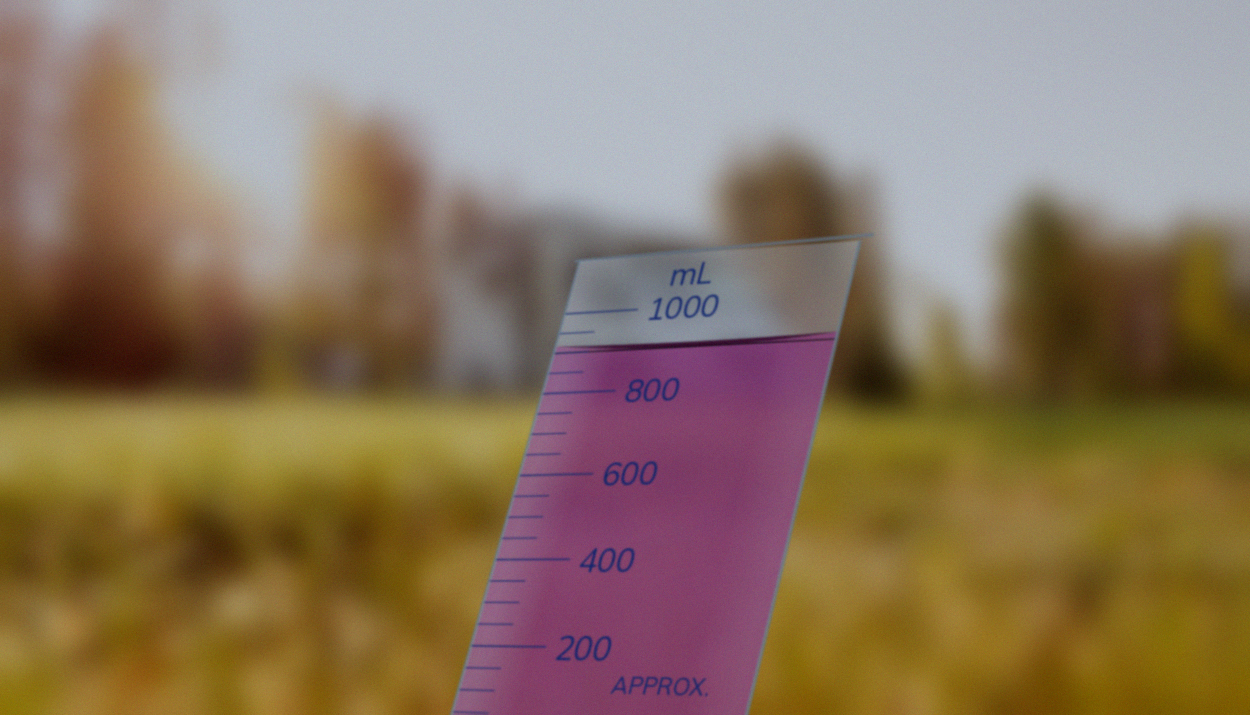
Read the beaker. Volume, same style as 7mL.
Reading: 900mL
